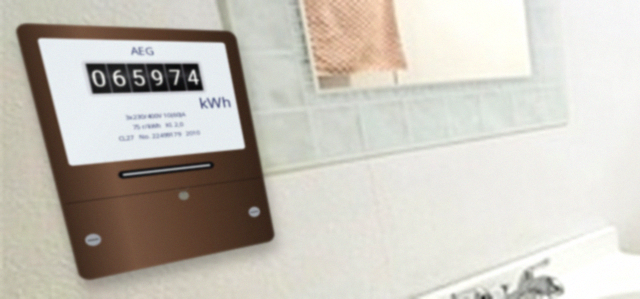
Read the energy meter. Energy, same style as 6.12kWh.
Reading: 65974kWh
